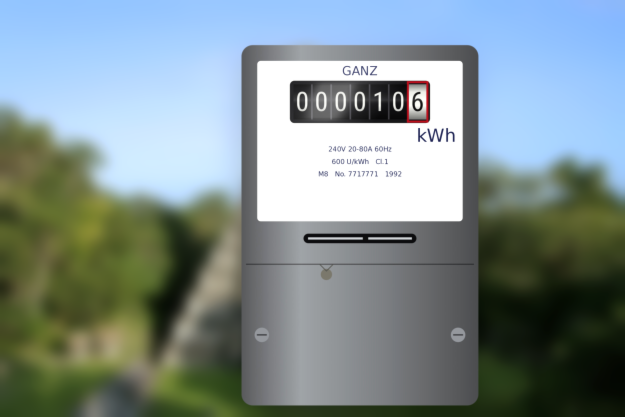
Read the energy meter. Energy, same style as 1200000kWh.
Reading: 10.6kWh
